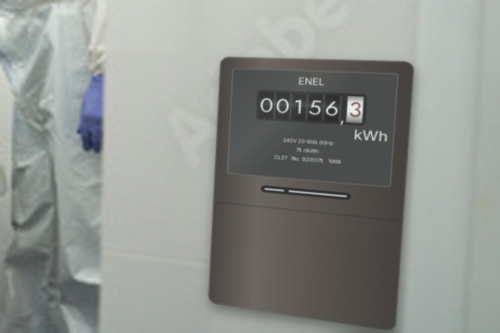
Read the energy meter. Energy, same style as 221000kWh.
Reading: 156.3kWh
